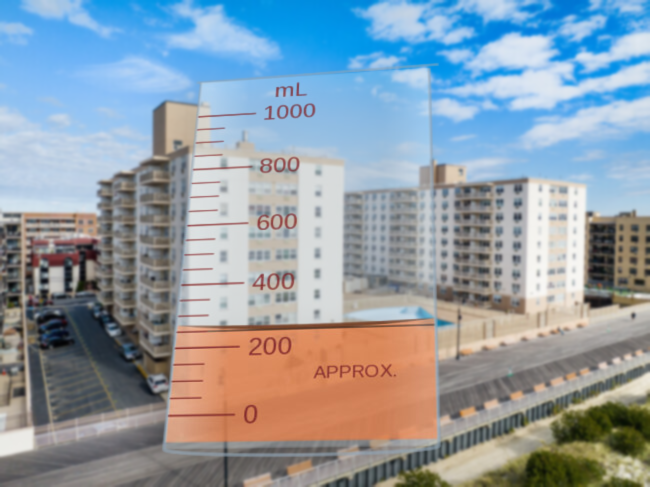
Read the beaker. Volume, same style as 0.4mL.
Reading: 250mL
